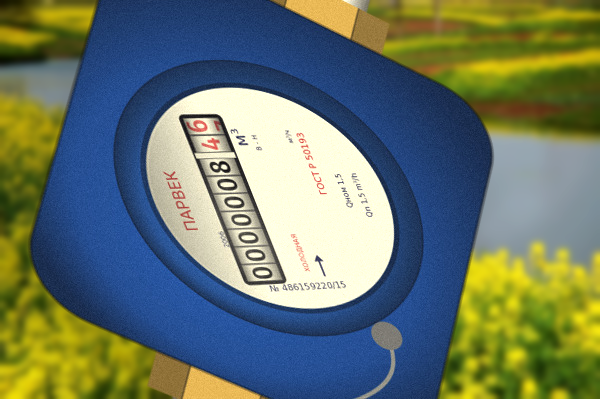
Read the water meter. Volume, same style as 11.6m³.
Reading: 8.46m³
